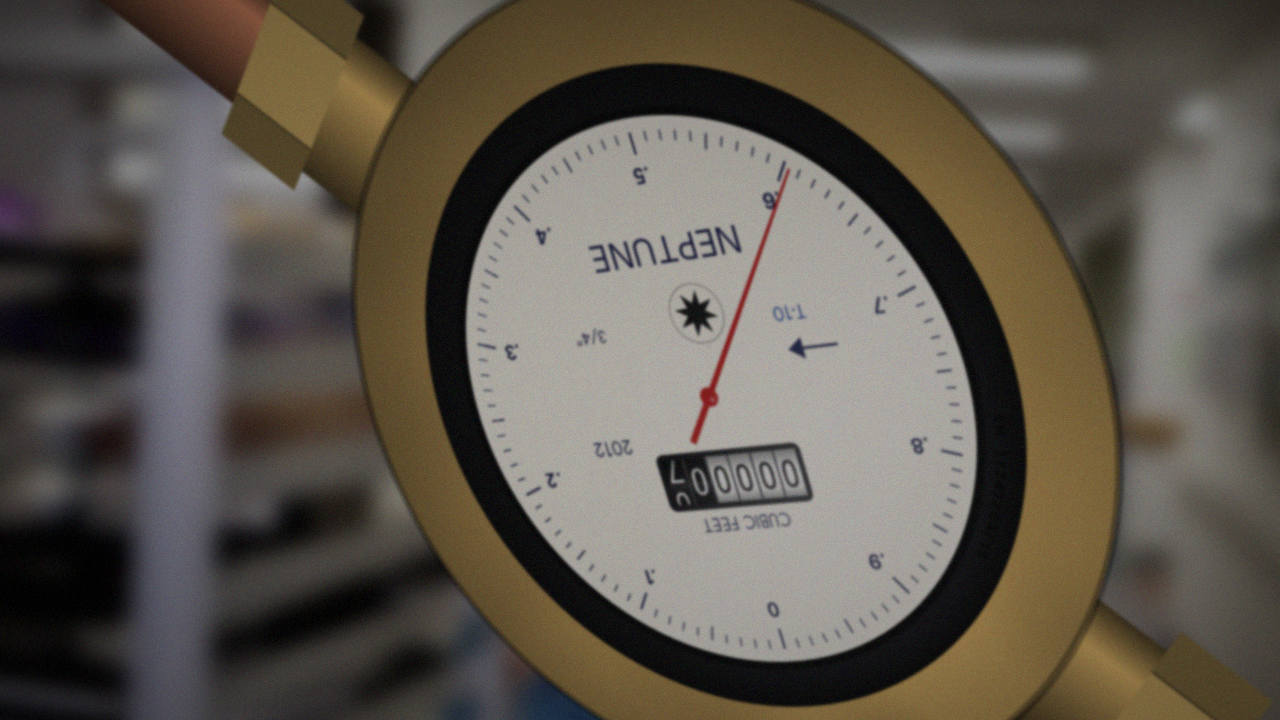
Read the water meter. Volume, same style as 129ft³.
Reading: 6.60ft³
